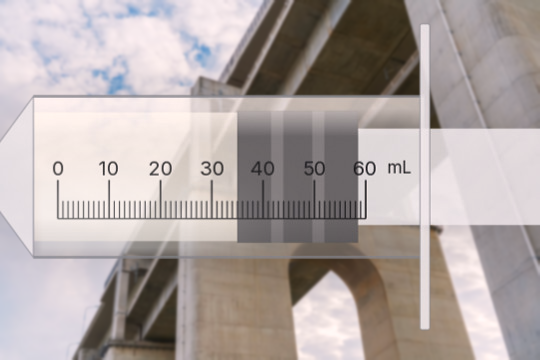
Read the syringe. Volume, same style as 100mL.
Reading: 35mL
